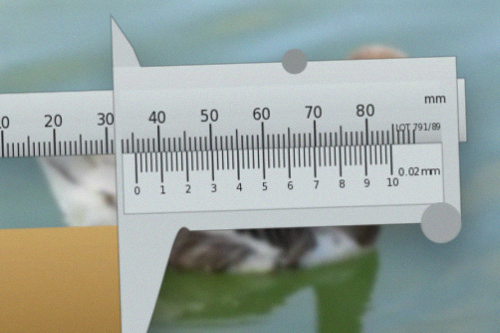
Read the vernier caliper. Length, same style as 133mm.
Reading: 35.5mm
